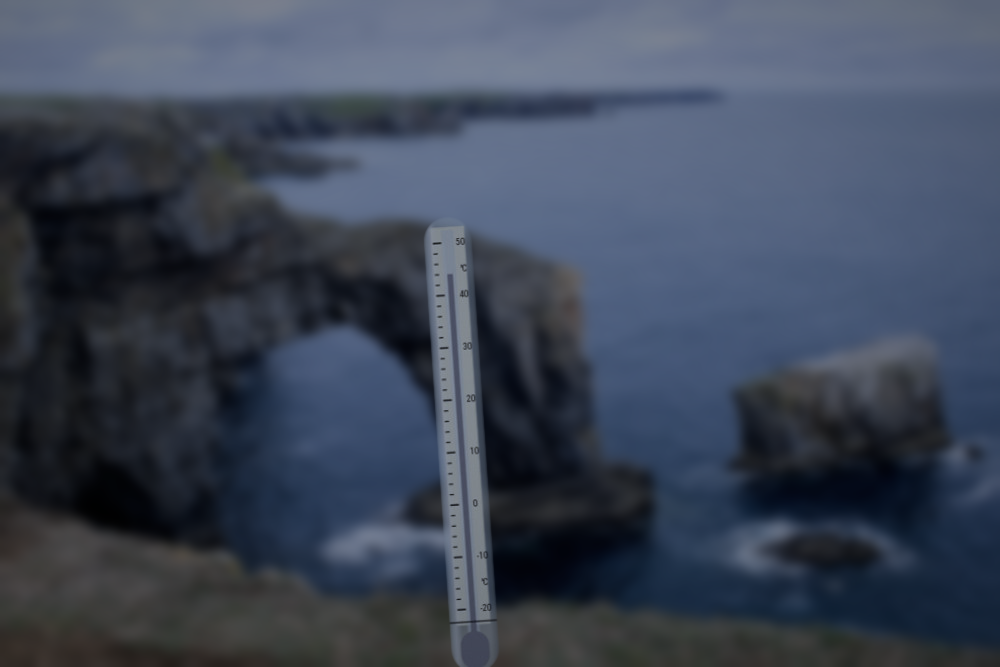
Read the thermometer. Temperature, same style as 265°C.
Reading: 44°C
